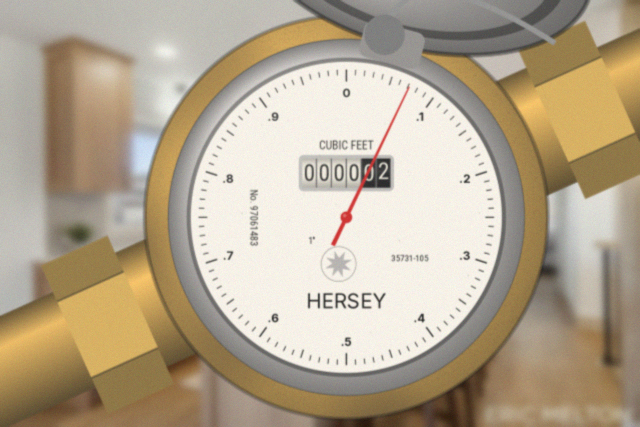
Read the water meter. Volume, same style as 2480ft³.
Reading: 2.07ft³
